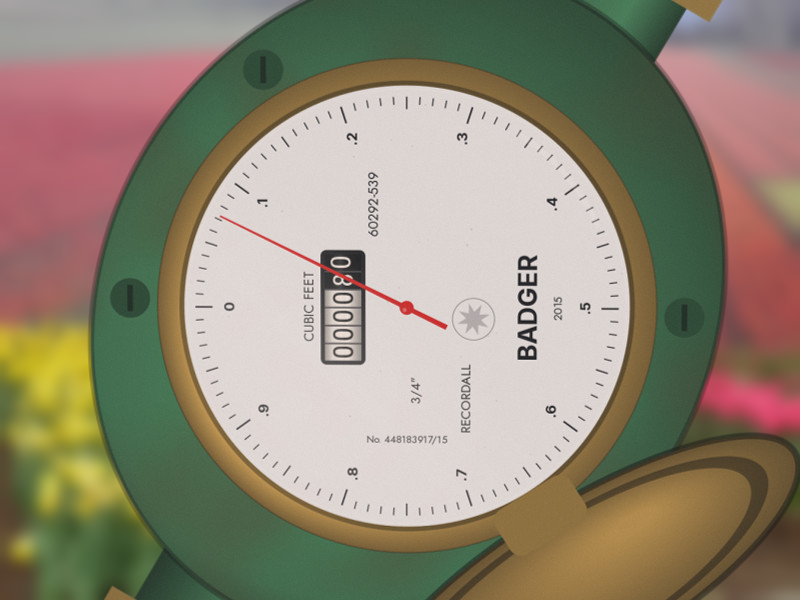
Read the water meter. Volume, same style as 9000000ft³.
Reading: 80.07ft³
